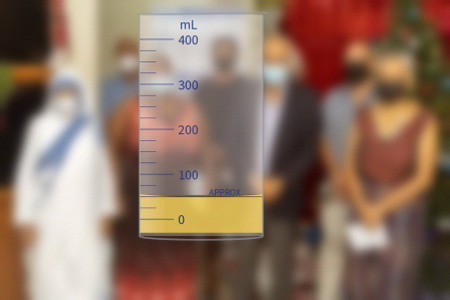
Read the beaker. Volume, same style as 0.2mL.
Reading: 50mL
